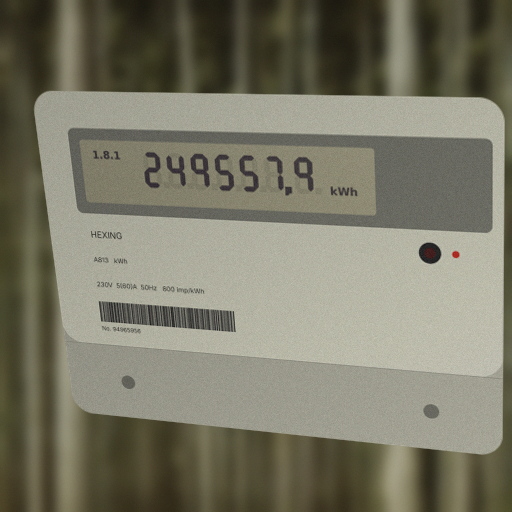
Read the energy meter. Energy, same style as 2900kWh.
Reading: 249557.9kWh
